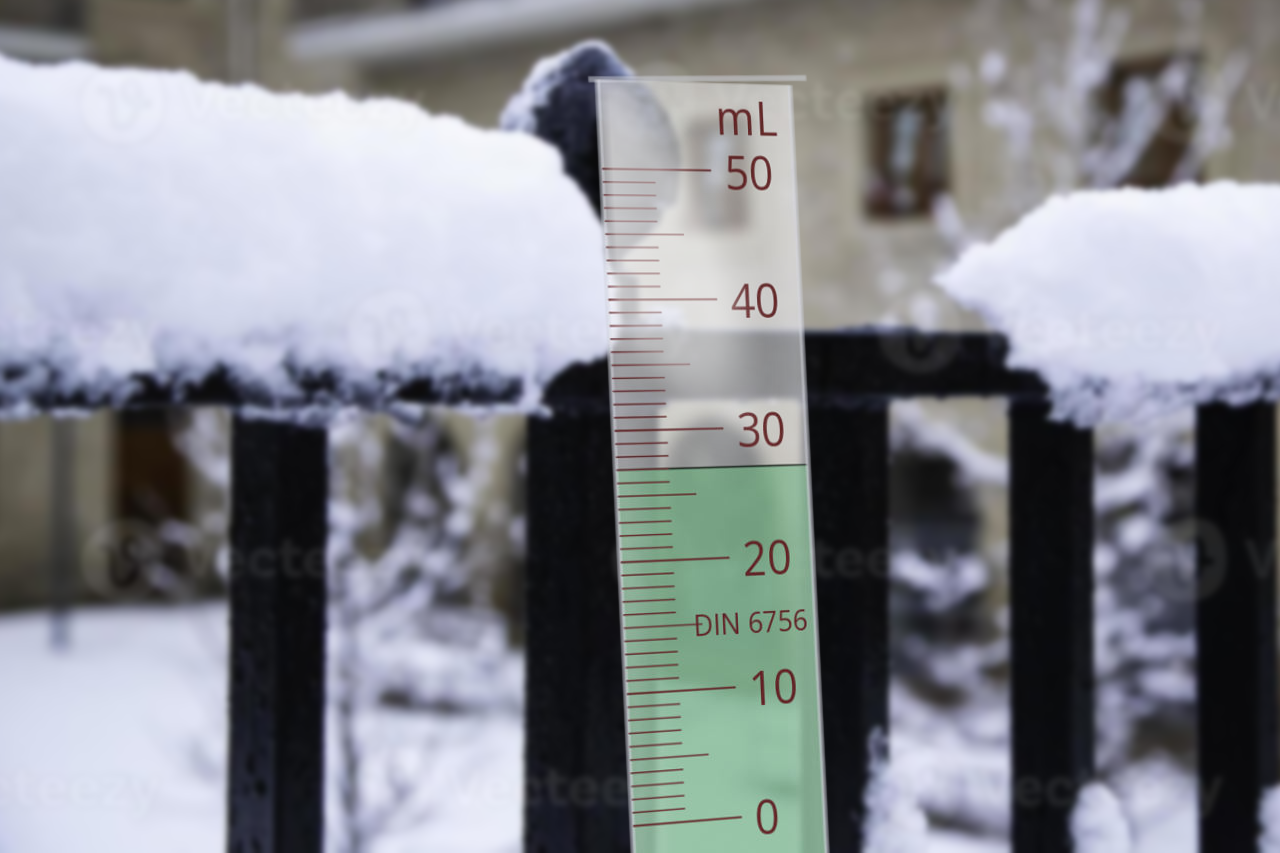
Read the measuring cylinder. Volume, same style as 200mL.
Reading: 27mL
